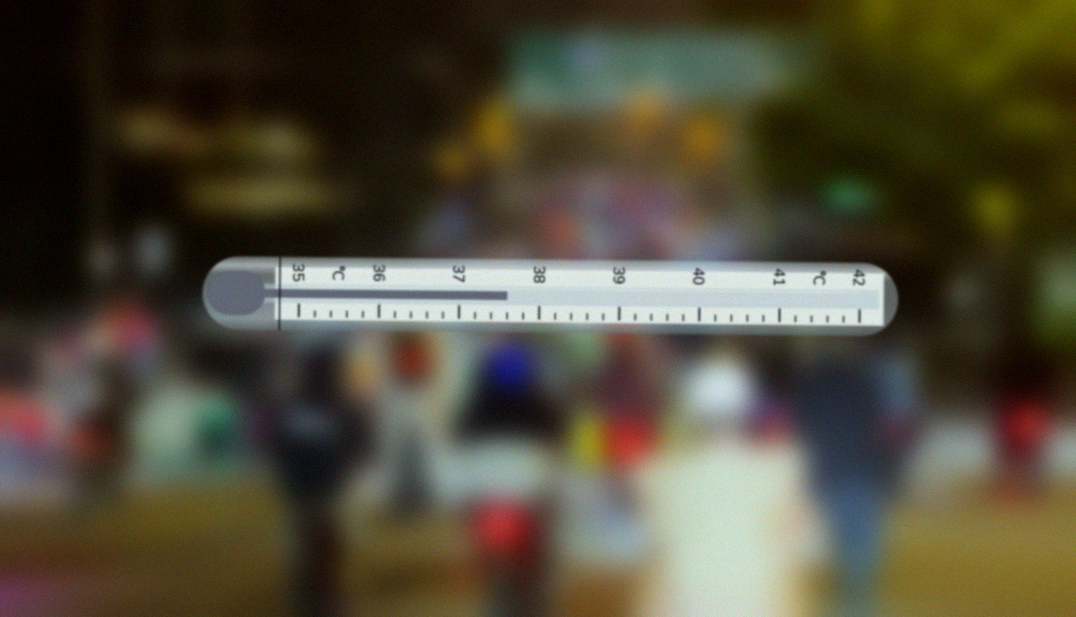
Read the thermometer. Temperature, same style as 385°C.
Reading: 37.6°C
